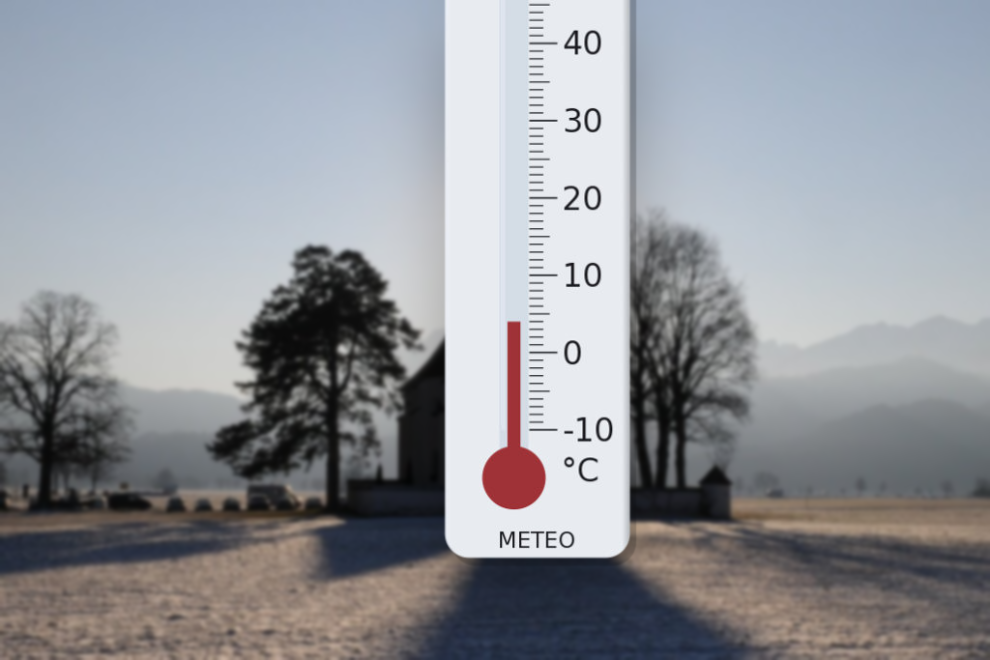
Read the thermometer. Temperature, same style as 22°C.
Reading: 4°C
